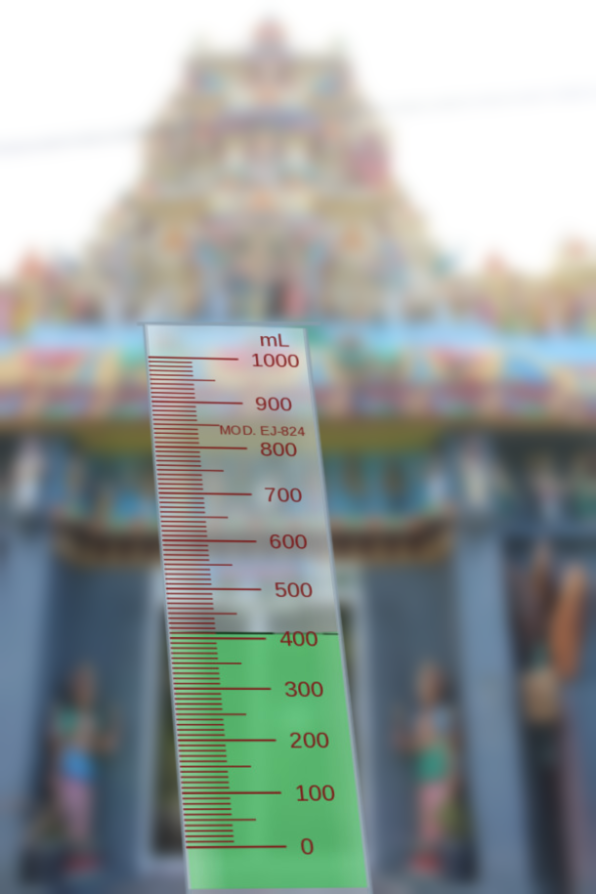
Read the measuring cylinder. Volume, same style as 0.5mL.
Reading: 410mL
